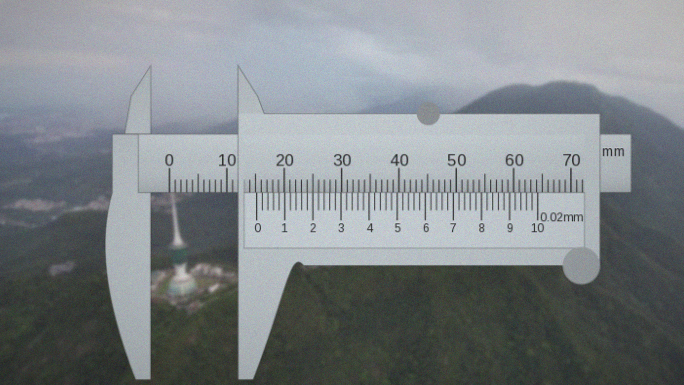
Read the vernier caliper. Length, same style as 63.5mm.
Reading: 15.2mm
